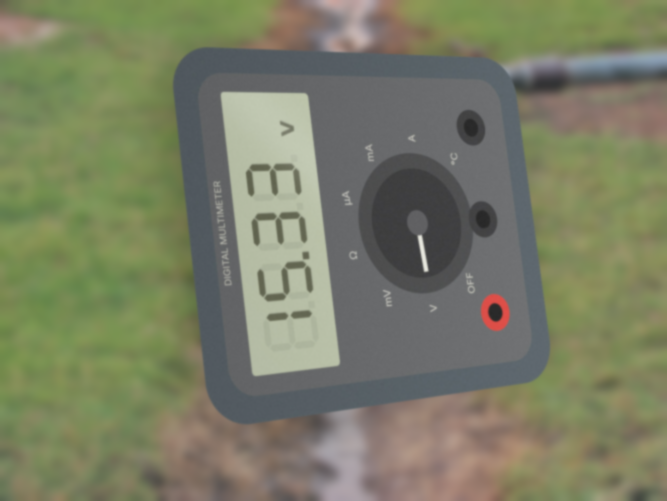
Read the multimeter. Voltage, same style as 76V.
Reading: 15.33V
